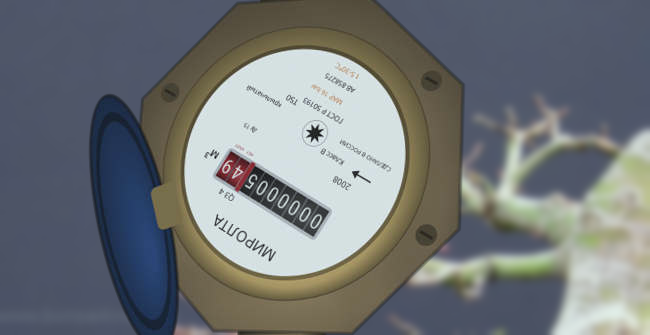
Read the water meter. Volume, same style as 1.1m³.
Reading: 5.49m³
